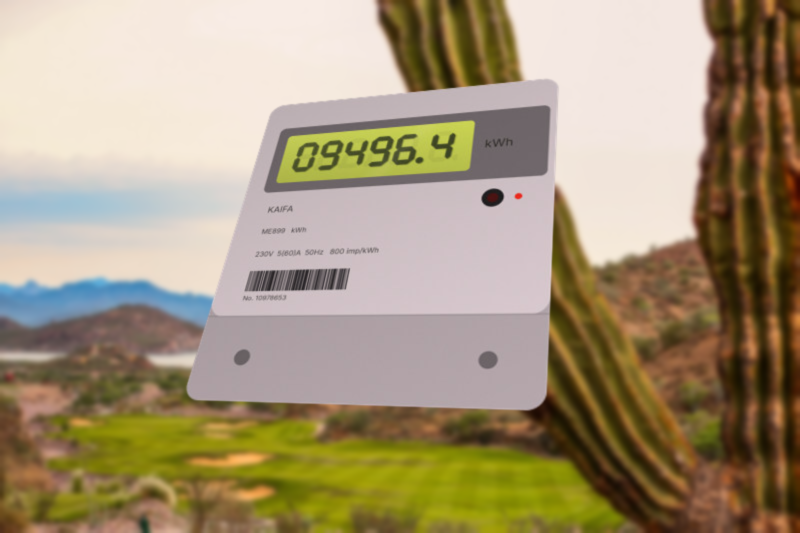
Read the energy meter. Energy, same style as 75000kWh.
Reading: 9496.4kWh
